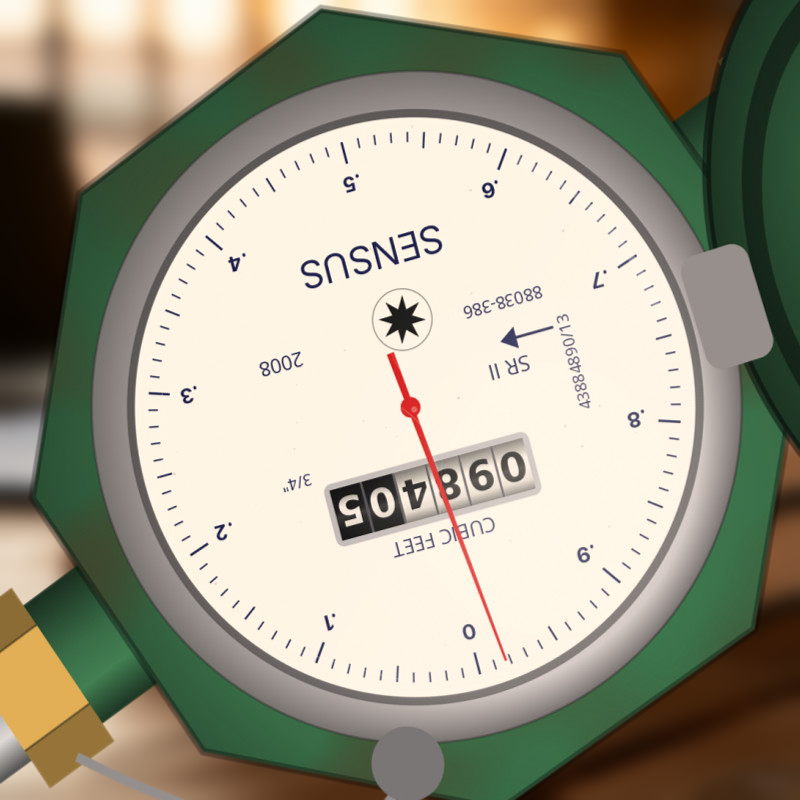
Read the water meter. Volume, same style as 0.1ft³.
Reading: 98404.98ft³
